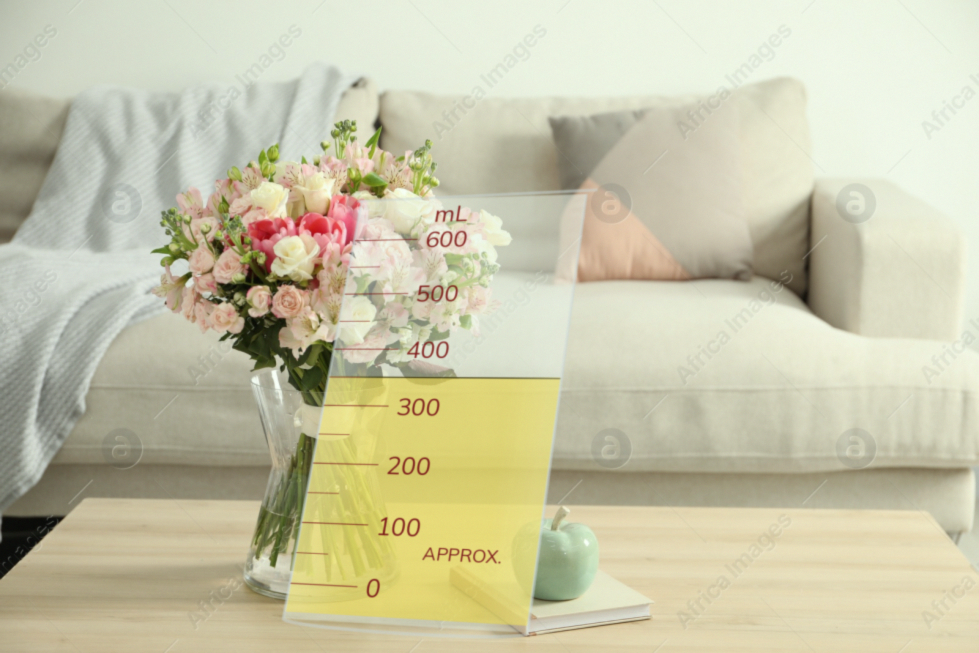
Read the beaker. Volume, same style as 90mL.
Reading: 350mL
